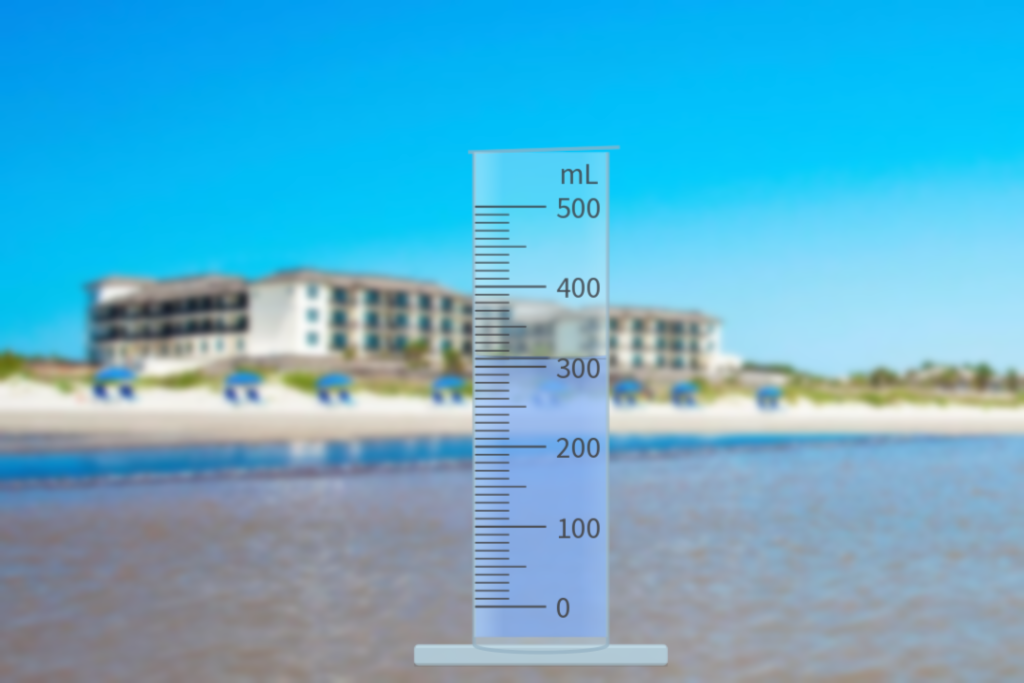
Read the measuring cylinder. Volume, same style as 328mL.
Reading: 310mL
